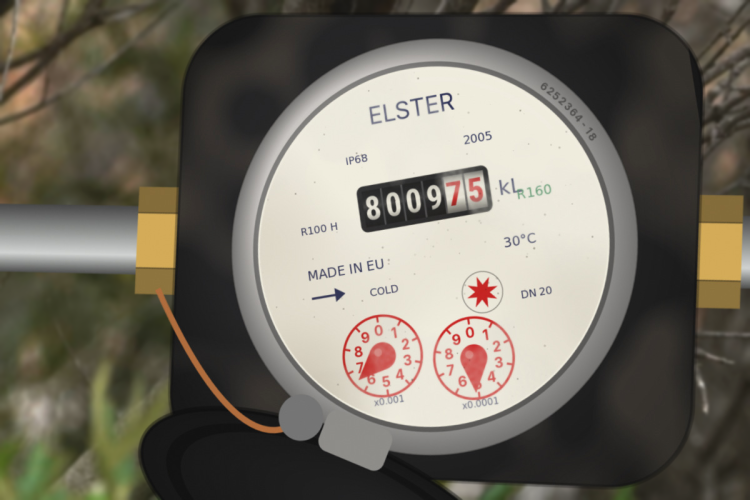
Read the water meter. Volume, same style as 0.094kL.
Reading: 8009.7565kL
